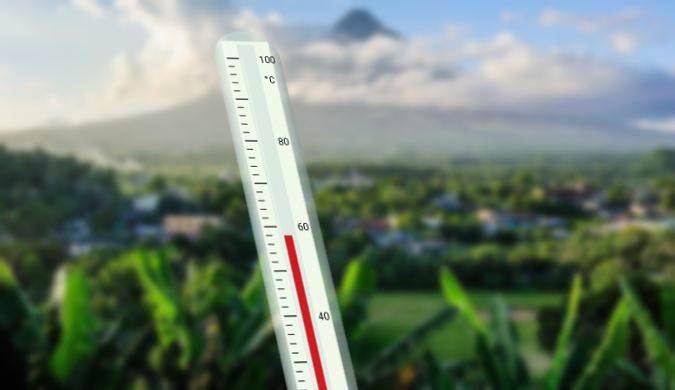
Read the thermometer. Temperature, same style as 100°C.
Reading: 58°C
